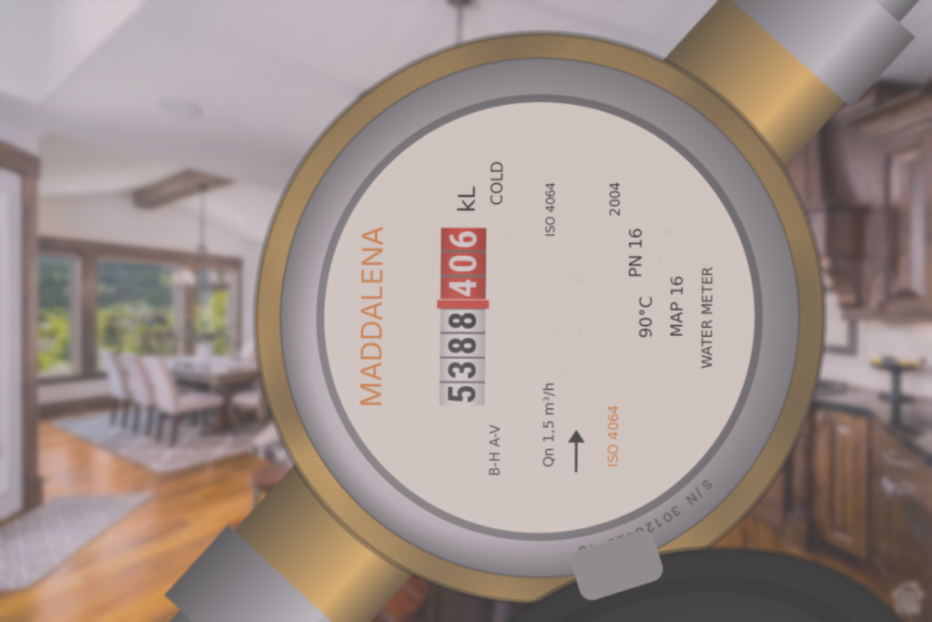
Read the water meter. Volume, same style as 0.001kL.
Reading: 5388.406kL
